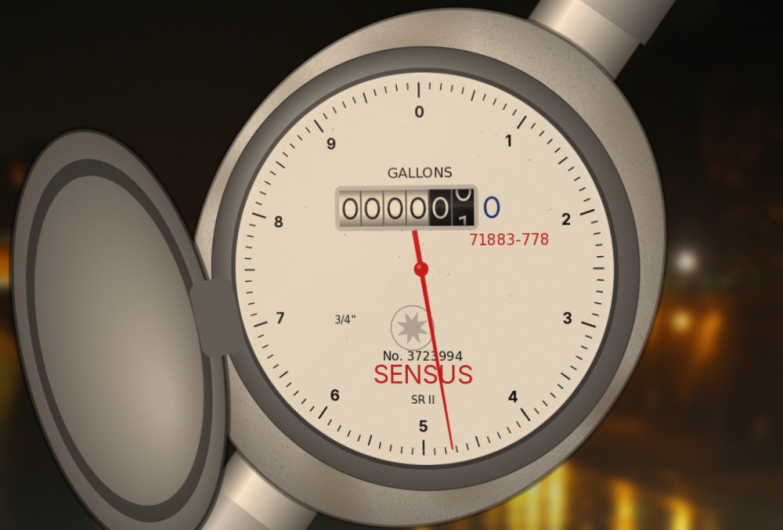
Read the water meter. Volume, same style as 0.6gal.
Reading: 4.7gal
